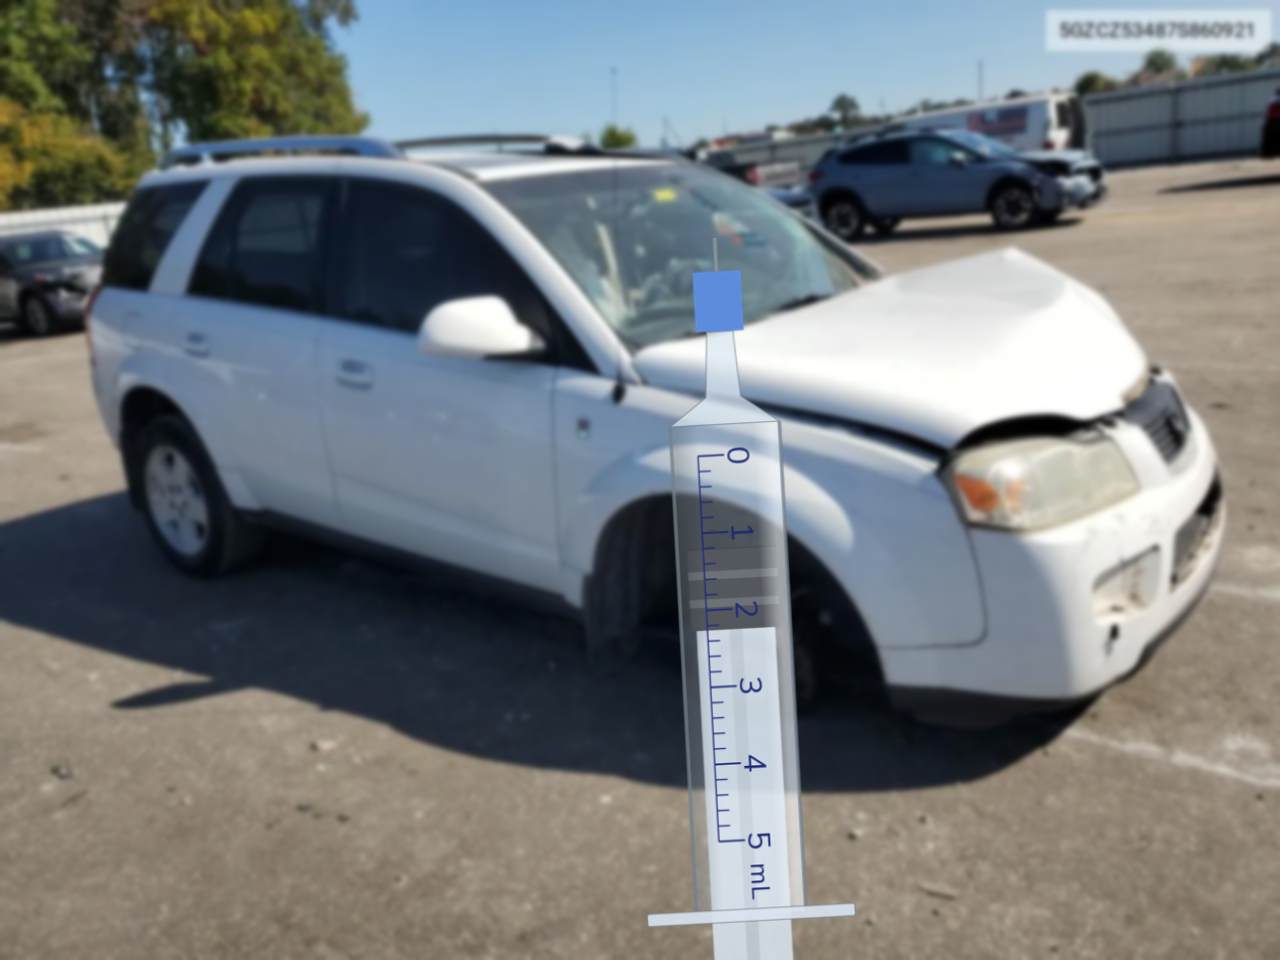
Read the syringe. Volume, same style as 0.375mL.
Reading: 1.2mL
